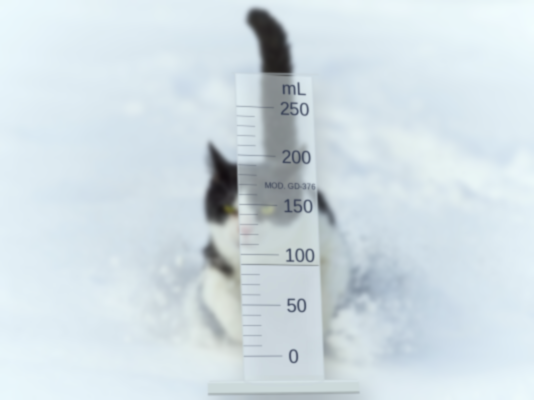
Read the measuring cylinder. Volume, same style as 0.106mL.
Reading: 90mL
